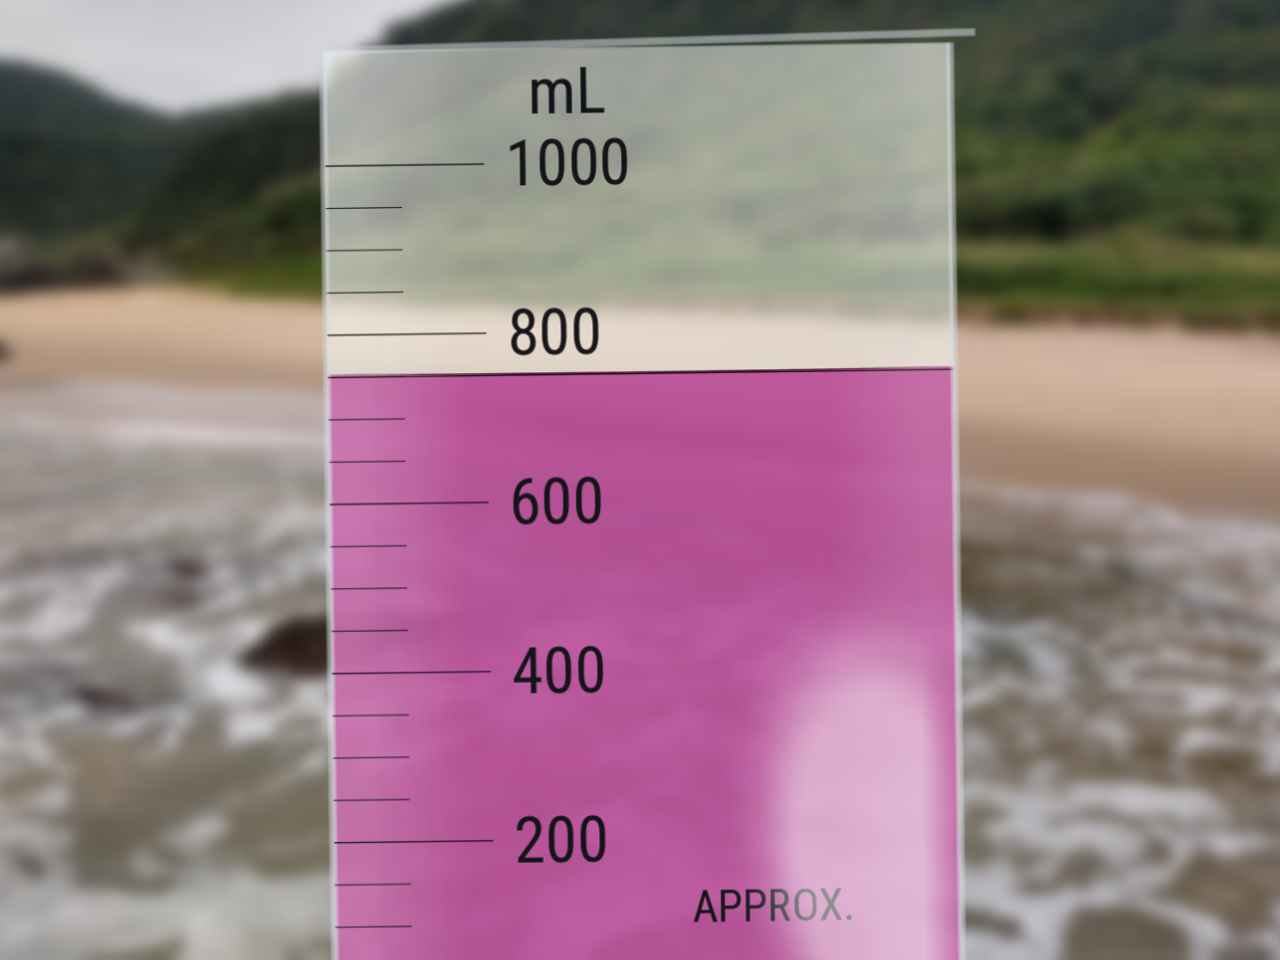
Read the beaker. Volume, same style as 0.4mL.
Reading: 750mL
